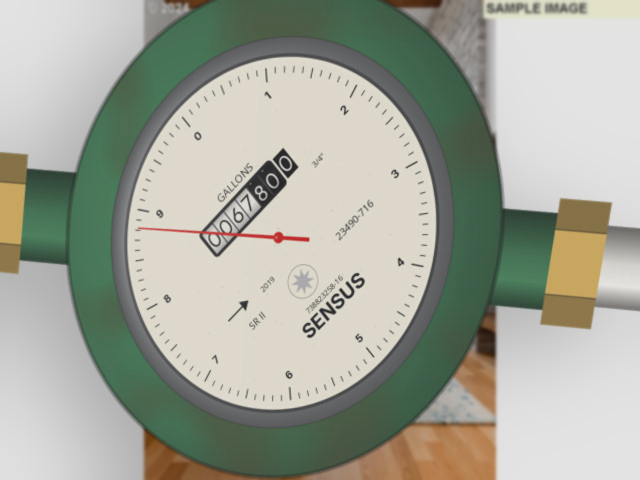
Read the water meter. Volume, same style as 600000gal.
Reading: 67798.8gal
